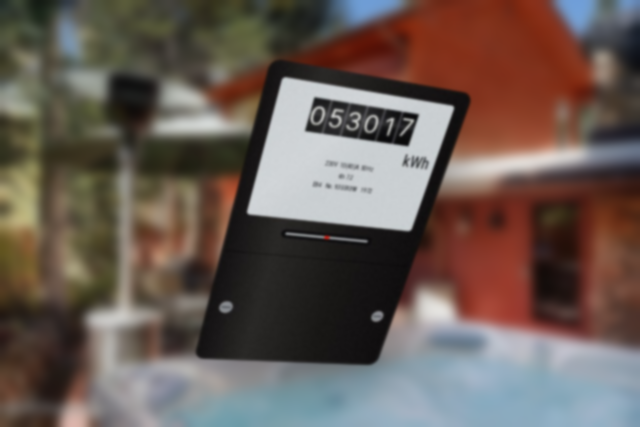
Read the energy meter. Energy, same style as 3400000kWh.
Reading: 53017kWh
